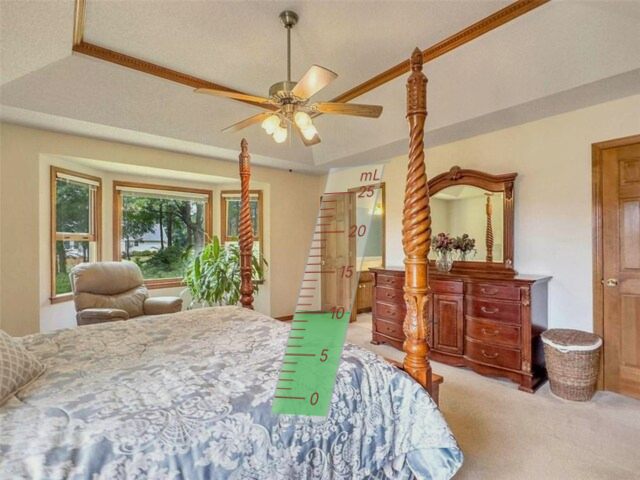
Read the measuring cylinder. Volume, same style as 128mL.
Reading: 10mL
